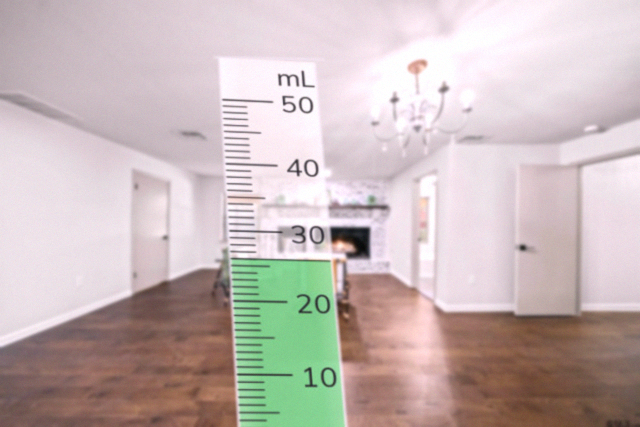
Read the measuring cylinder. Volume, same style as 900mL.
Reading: 26mL
